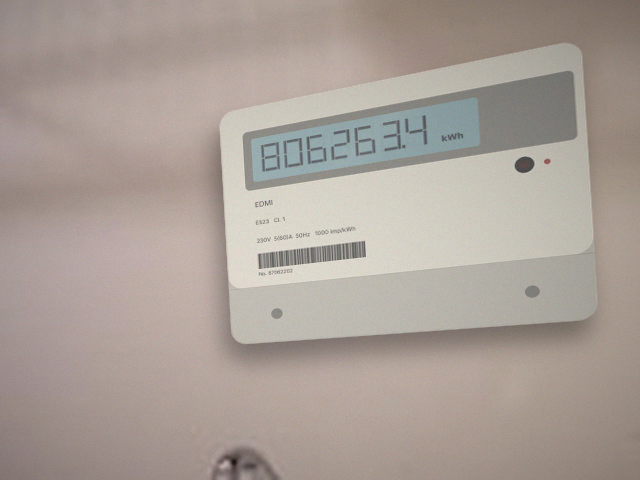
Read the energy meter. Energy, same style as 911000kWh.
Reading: 806263.4kWh
